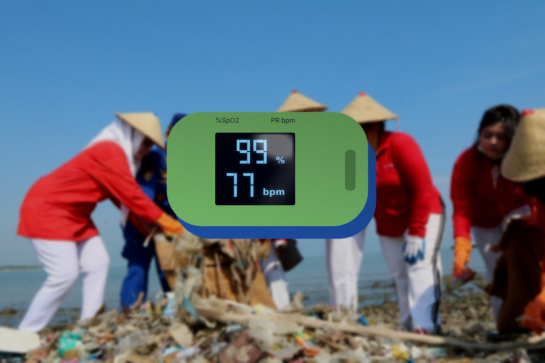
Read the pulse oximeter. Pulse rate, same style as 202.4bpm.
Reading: 77bpm
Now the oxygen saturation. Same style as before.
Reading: 99%
